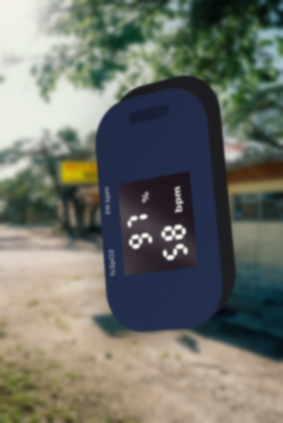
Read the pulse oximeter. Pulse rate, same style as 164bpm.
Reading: 58bpm
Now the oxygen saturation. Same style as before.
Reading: 97%
